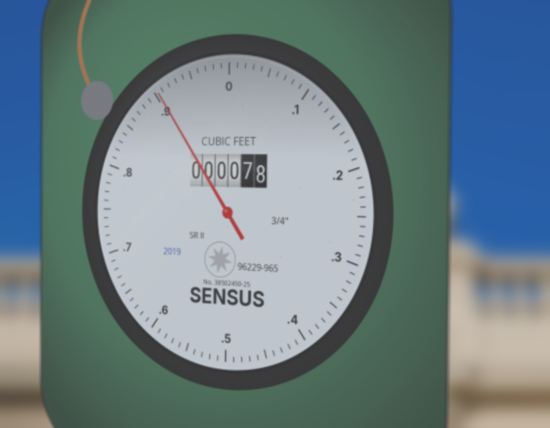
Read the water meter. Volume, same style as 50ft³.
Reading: 77.90ft³
